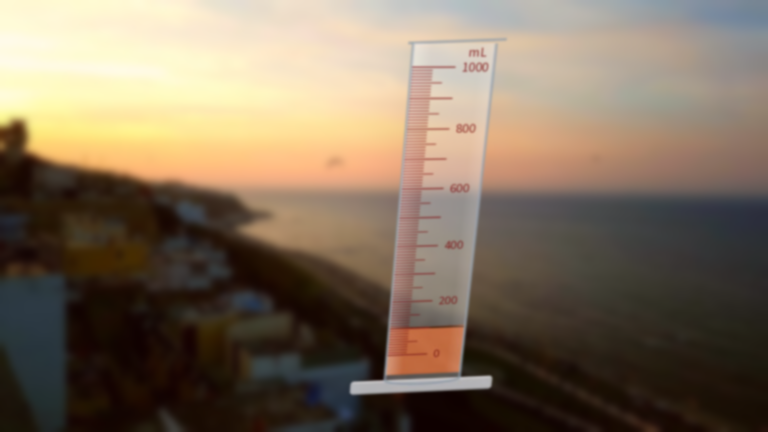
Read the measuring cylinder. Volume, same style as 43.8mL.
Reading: 100mL
